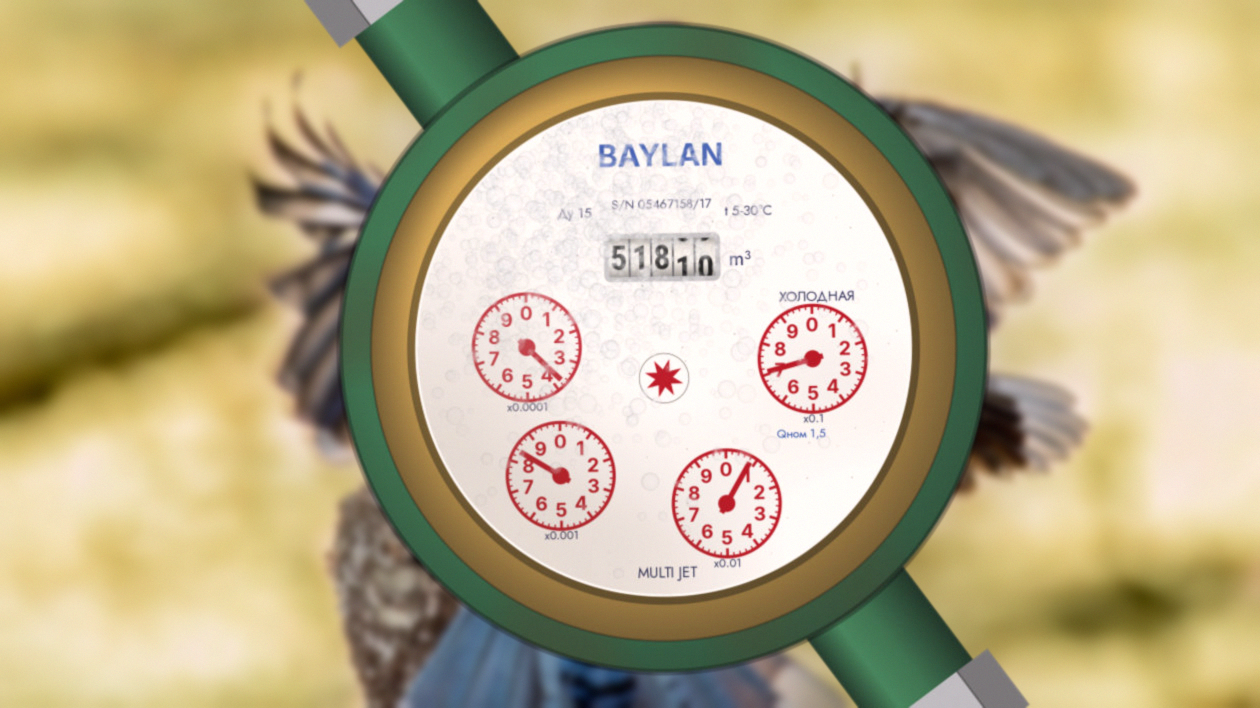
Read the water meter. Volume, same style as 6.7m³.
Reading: 51809.7083m³
